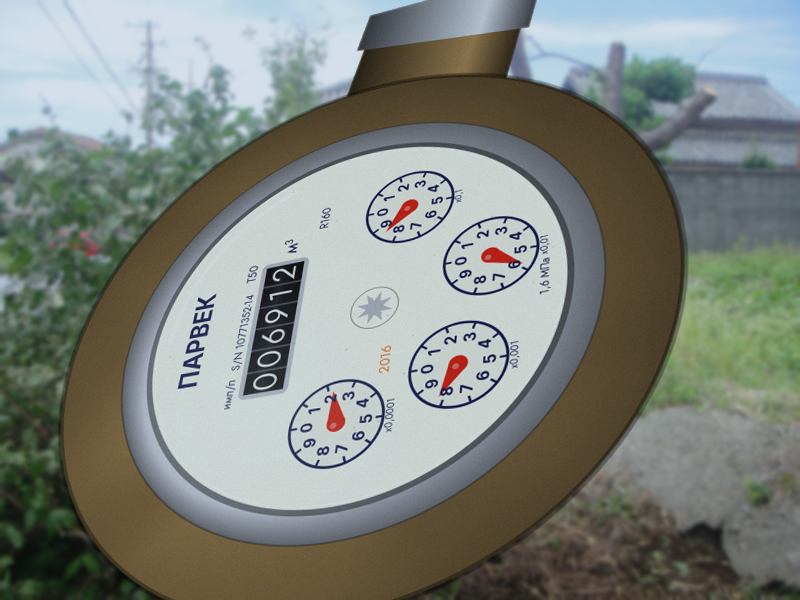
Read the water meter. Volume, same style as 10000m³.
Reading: 6912.8582m³
